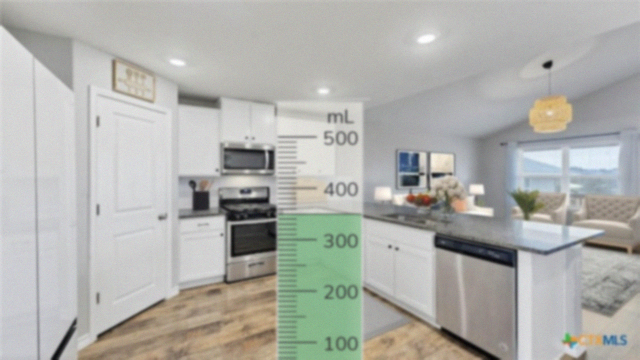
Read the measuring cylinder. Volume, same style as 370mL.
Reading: 350mL
